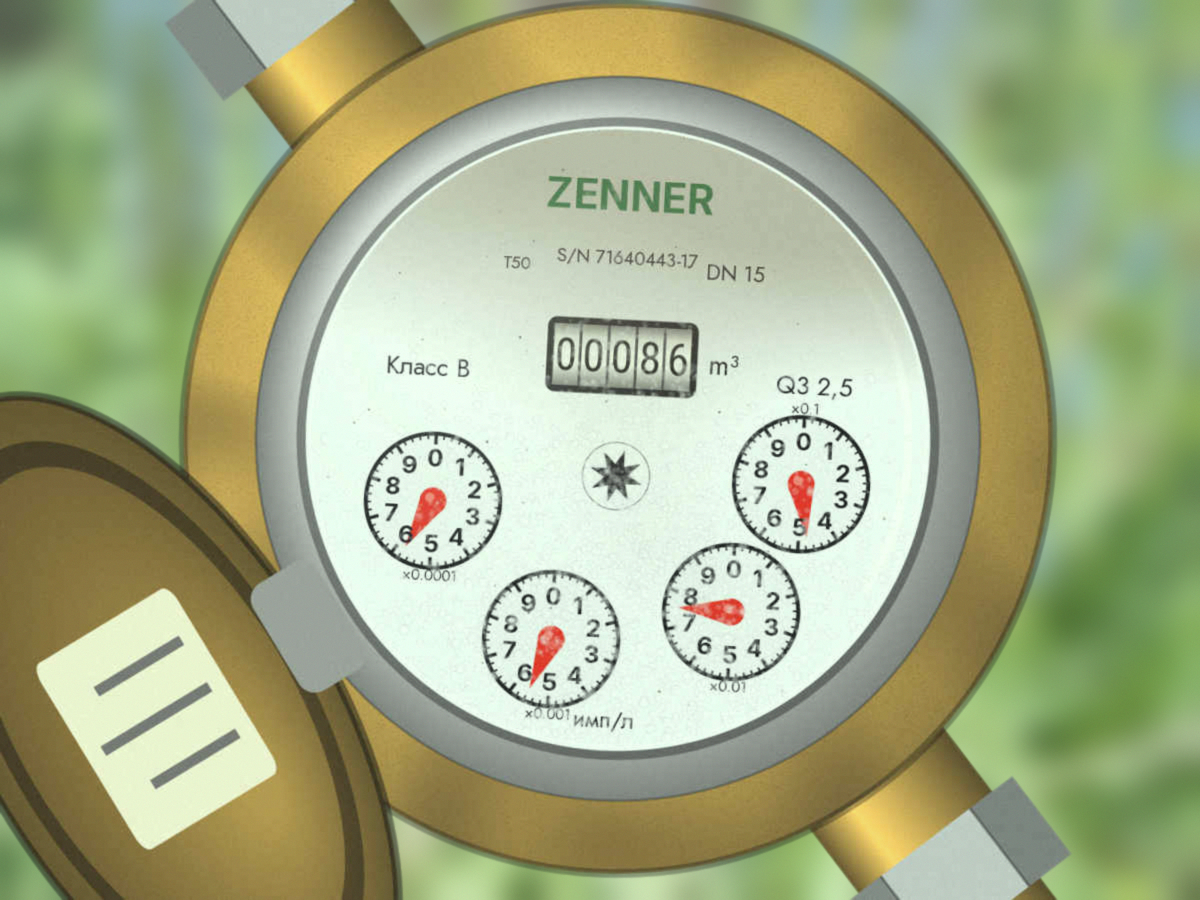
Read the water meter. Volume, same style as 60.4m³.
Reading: 86.4755m³
